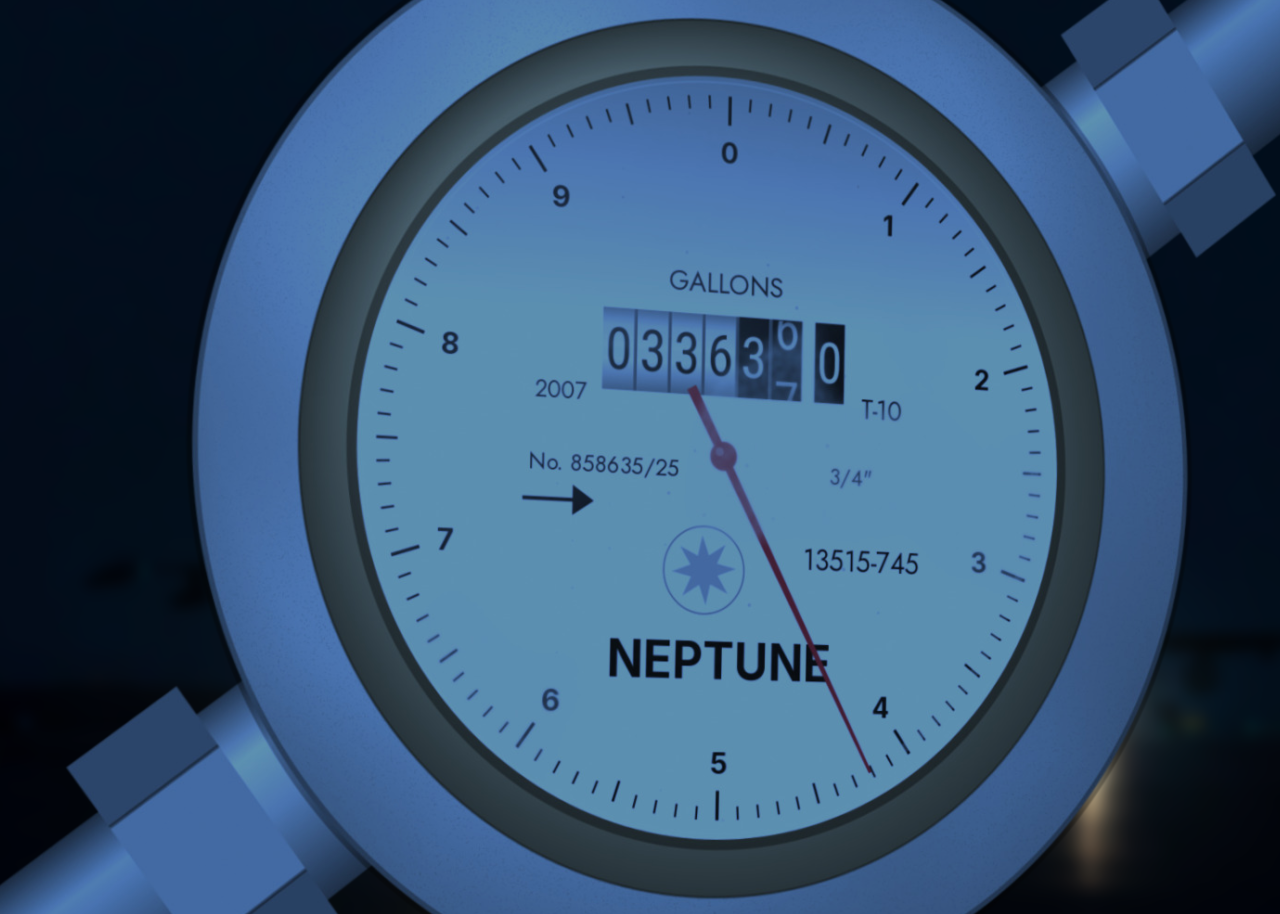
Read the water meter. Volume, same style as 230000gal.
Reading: 336364.2gal
